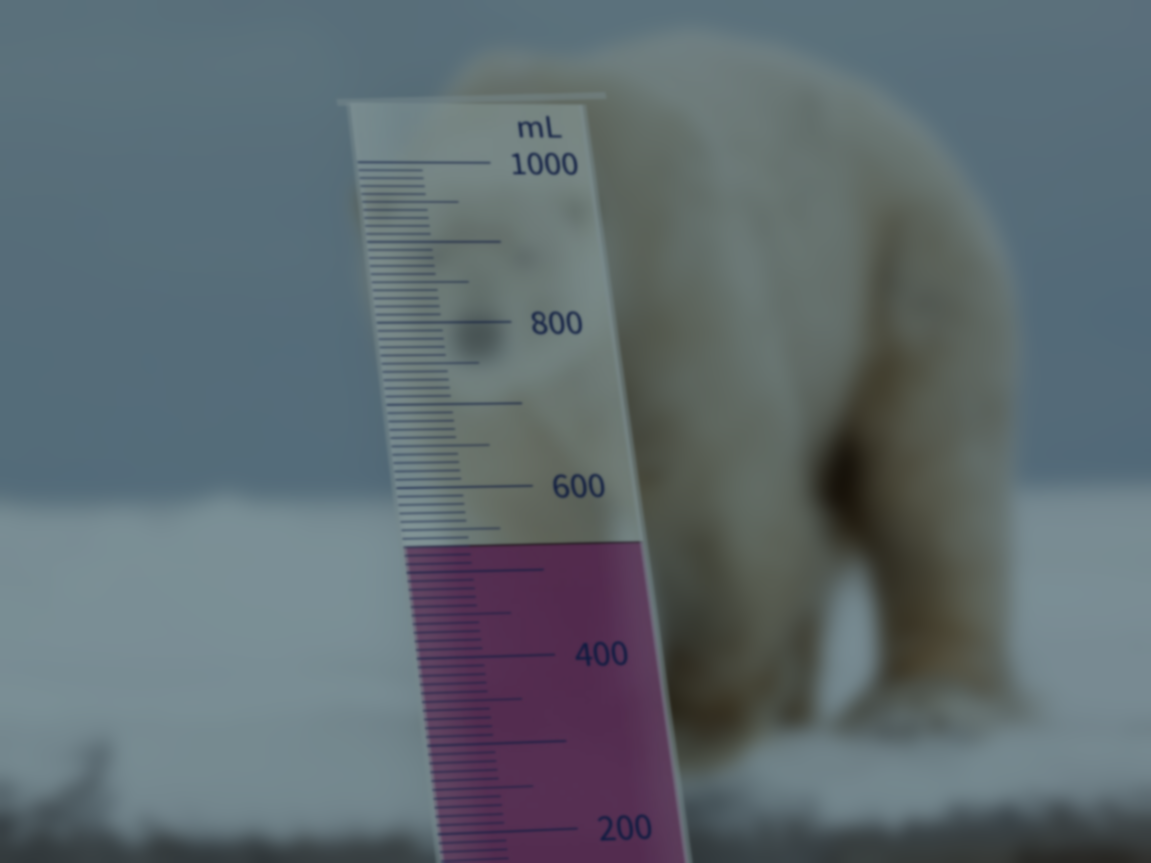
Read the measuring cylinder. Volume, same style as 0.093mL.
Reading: 530mL
